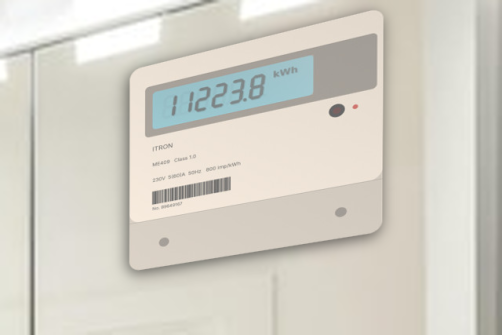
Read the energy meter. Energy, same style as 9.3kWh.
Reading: 11223.8kWh
